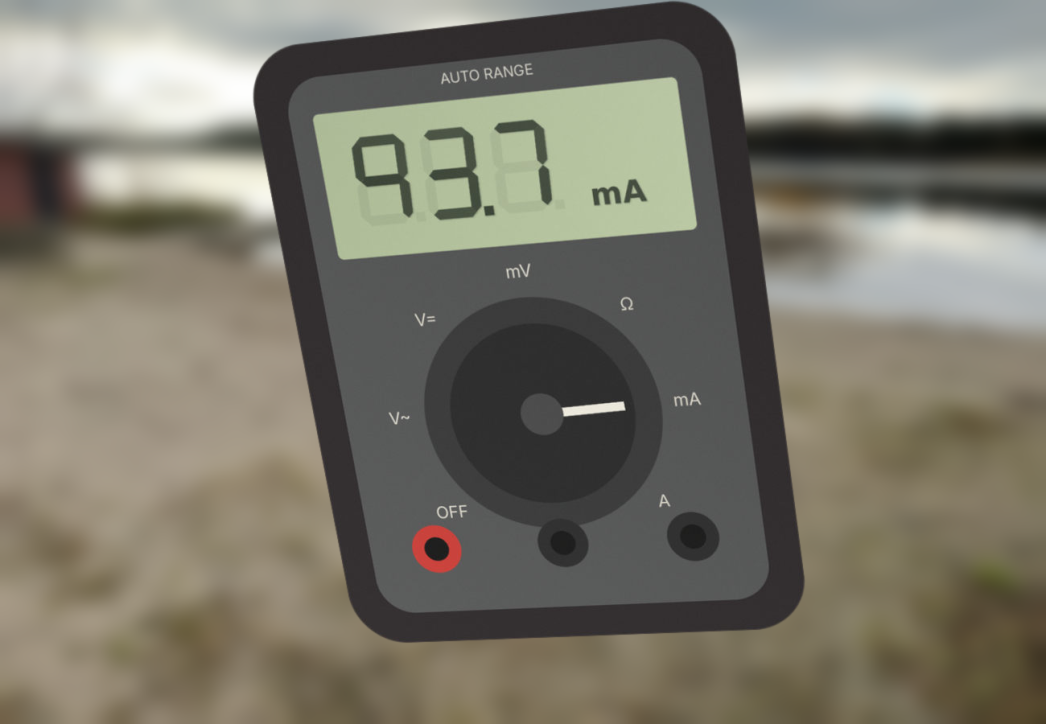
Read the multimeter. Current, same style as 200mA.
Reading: 93.7mA
